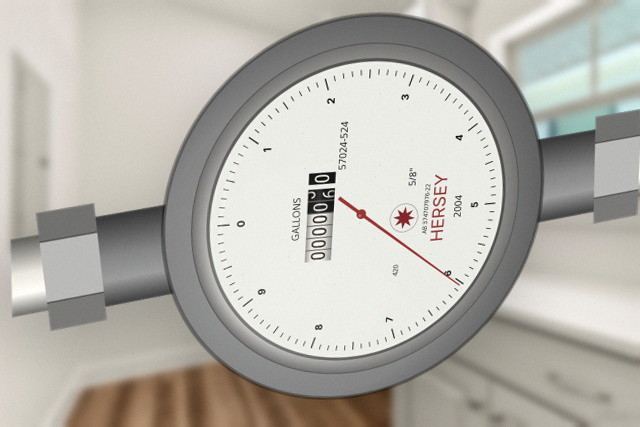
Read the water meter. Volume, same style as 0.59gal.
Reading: 56.0gal
